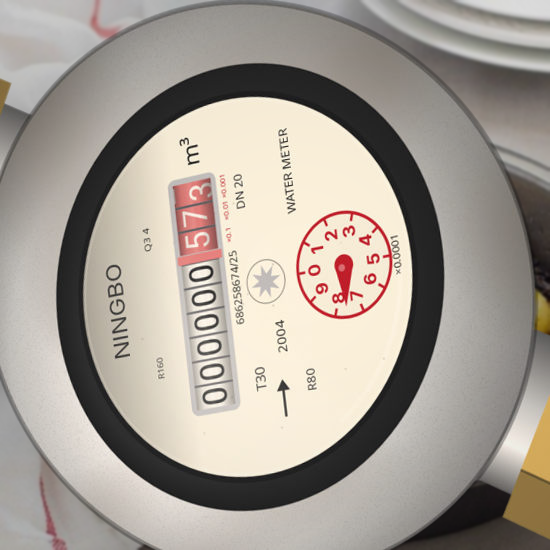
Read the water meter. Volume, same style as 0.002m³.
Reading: 0.5727m³
